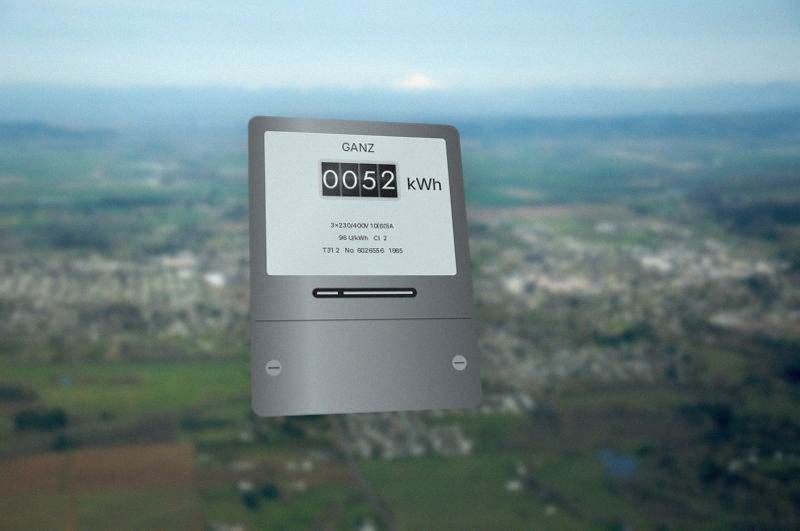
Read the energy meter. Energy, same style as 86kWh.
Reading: 52kWh
